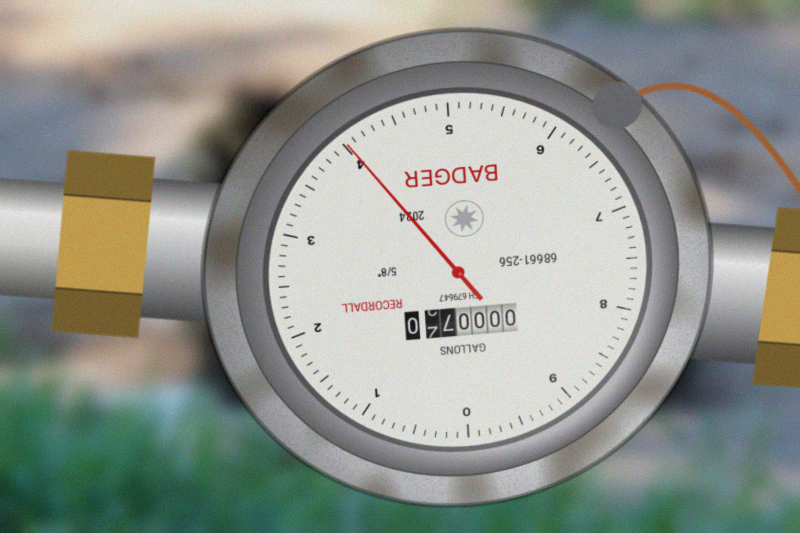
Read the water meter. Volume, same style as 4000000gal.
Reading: 724.0gal
